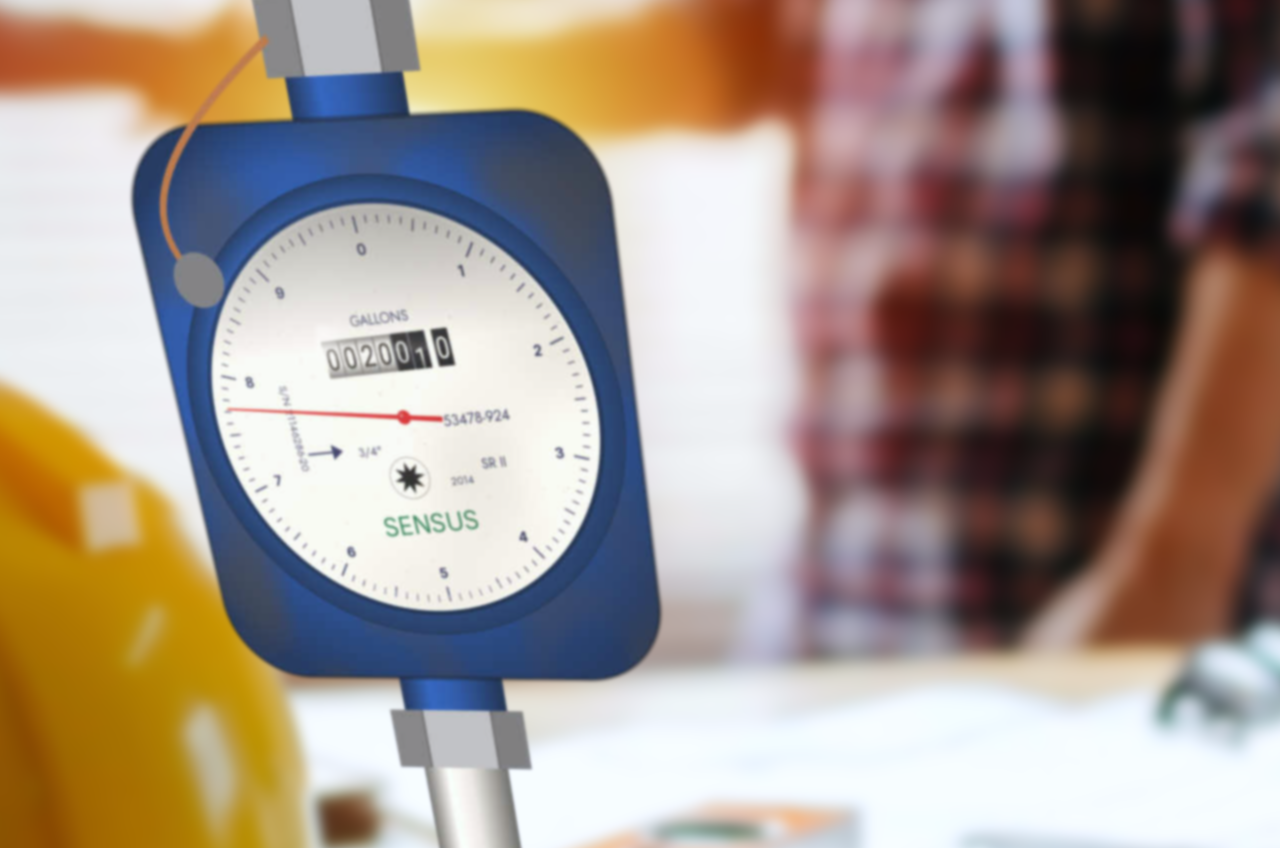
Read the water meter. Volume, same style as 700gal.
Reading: 20007.7gal
